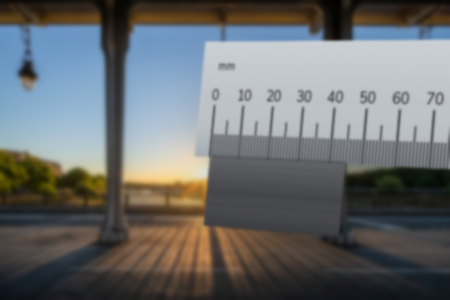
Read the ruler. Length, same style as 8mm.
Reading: 45mm
